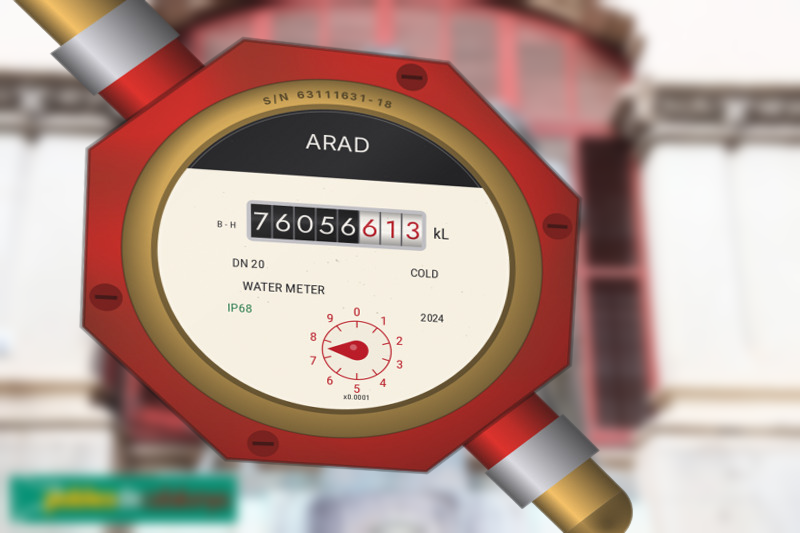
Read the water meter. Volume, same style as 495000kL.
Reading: 76056.6137kL
